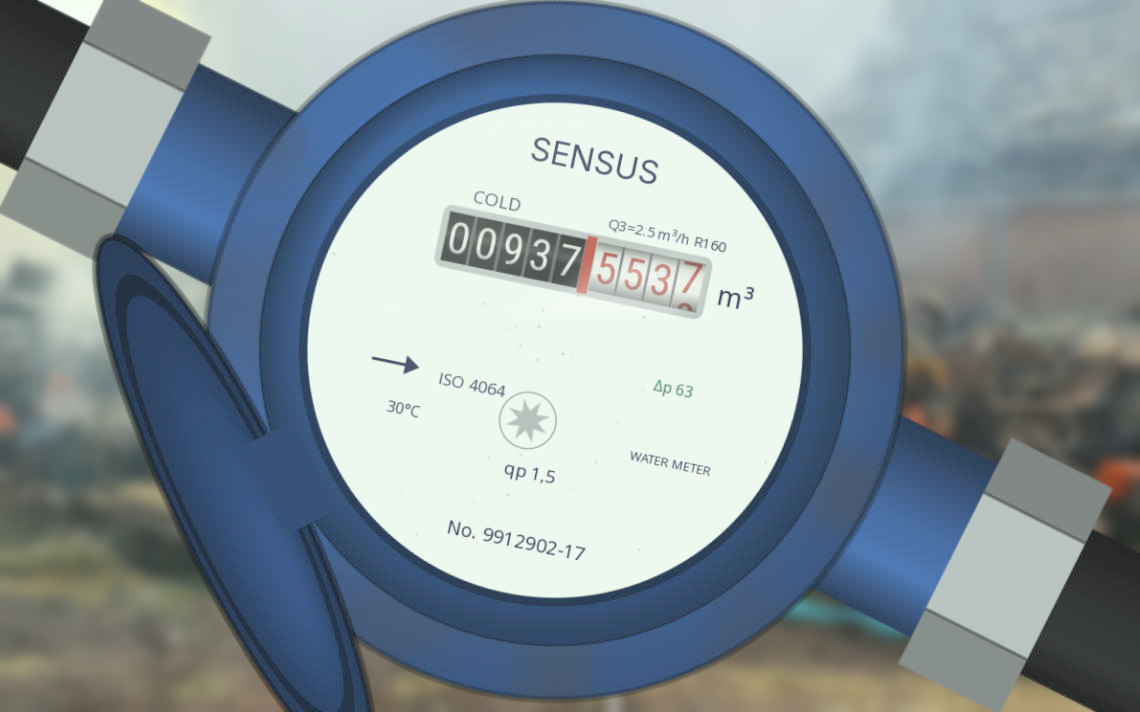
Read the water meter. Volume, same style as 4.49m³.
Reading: 937.5537m³
